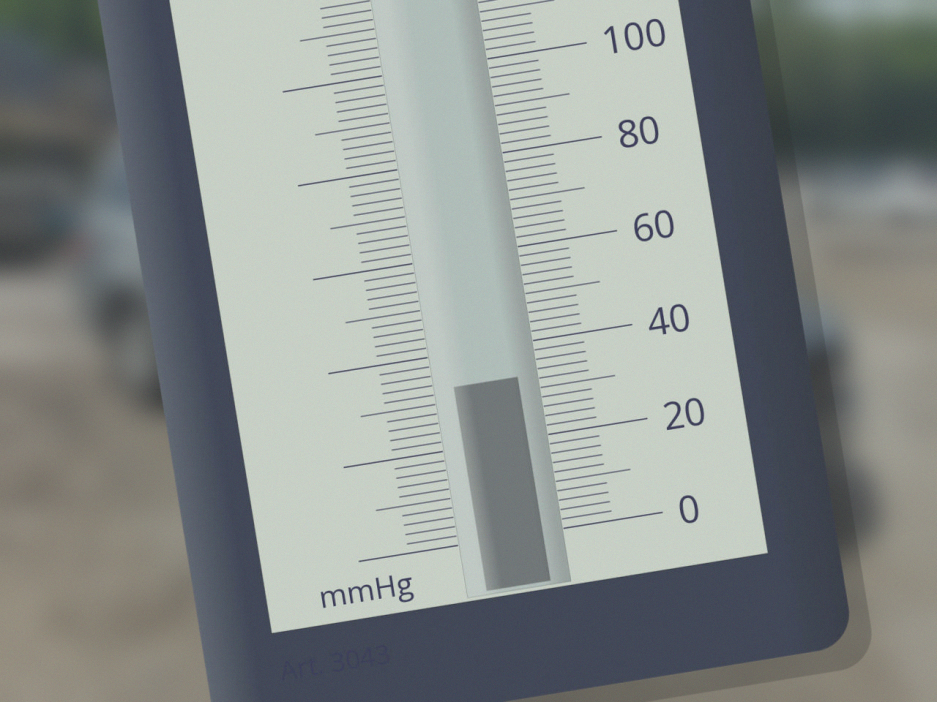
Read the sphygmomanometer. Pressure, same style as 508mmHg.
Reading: 33mmHg
